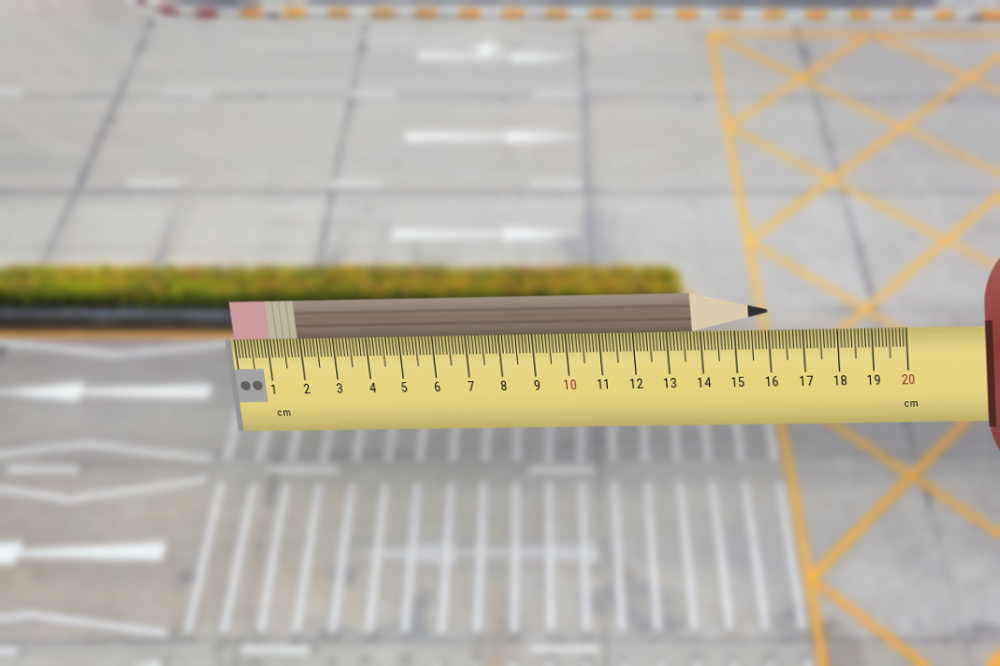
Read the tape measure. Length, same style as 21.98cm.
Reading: 16cm
